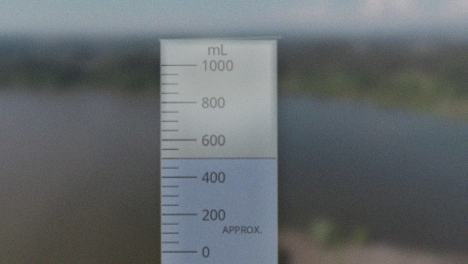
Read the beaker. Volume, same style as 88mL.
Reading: 500mL
